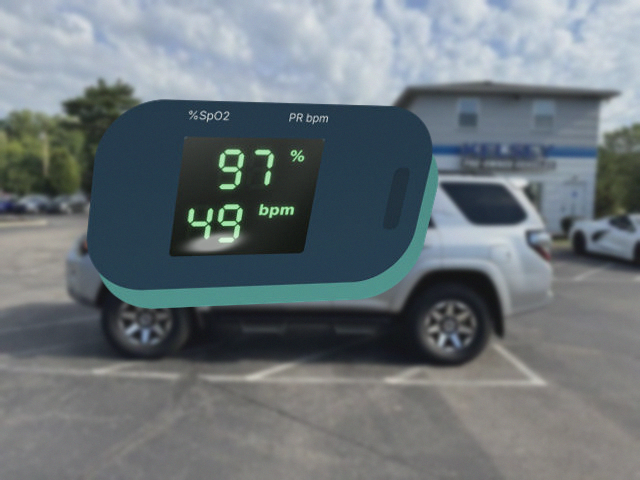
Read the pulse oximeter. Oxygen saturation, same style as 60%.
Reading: 97%
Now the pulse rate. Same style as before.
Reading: 49bpm
